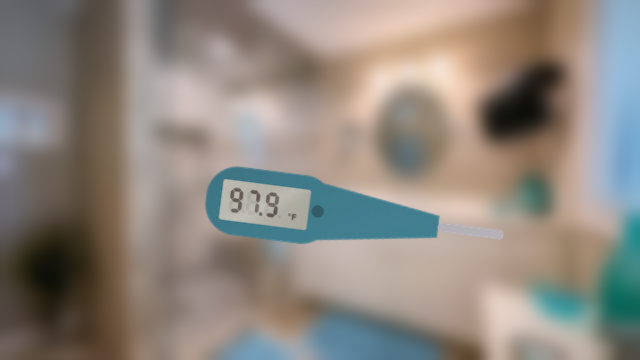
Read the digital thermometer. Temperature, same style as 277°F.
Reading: 97.9°F
